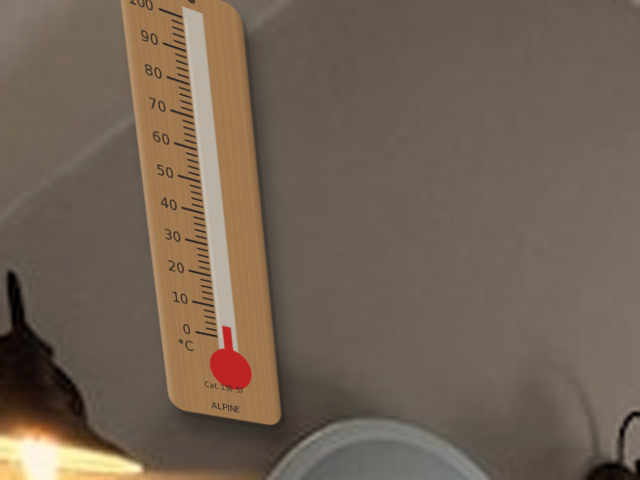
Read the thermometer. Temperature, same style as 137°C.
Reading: 4°C
